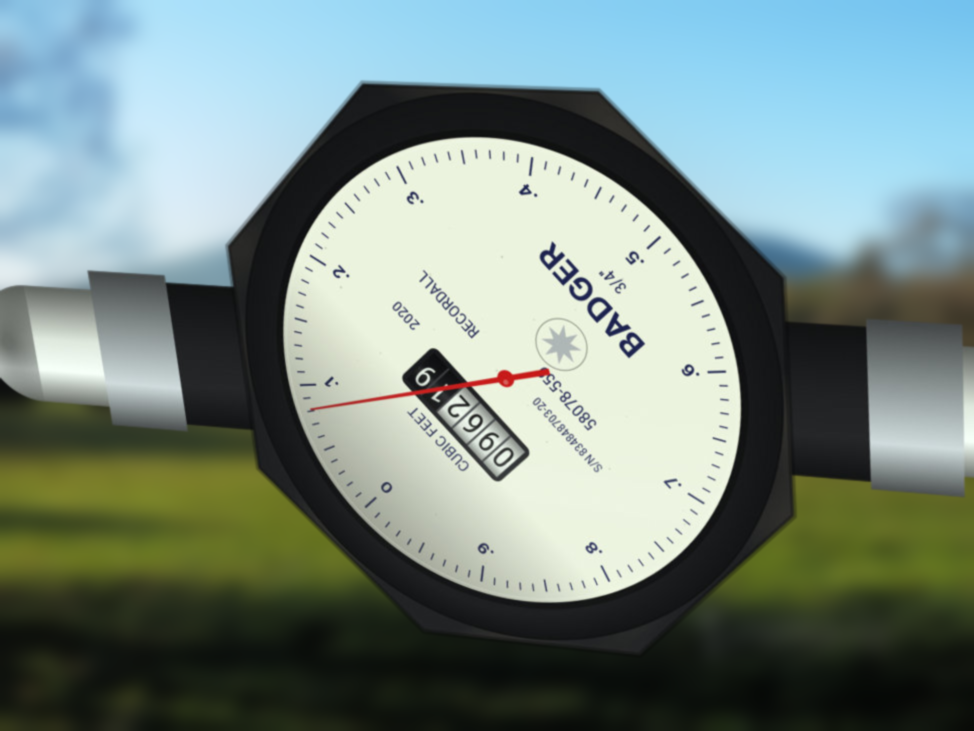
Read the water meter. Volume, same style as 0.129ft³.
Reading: 96219.08ft³
